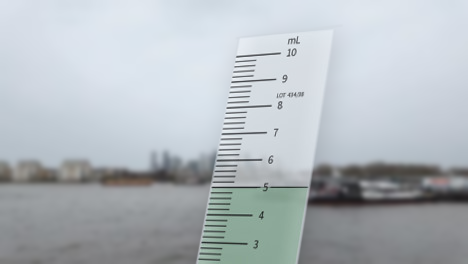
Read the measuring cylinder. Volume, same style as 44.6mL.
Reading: 5mL
